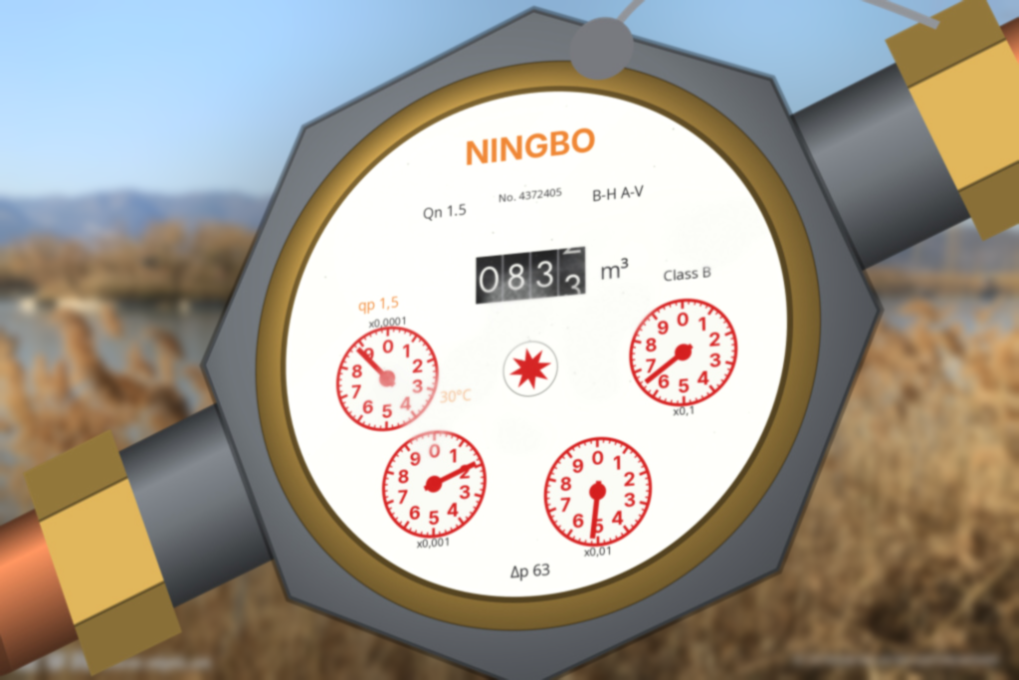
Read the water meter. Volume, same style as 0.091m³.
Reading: 832.6518m³
